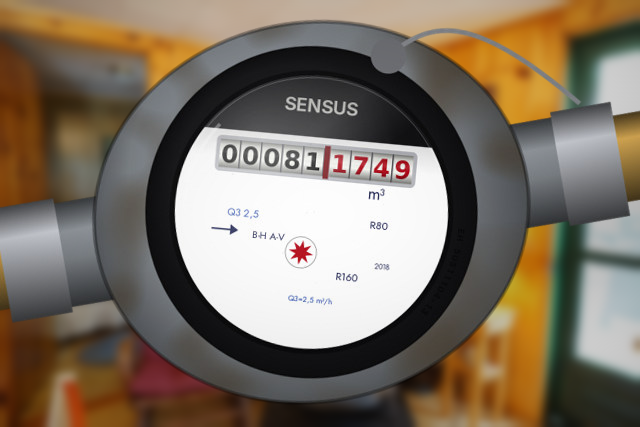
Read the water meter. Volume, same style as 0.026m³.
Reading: 81.1749m³
